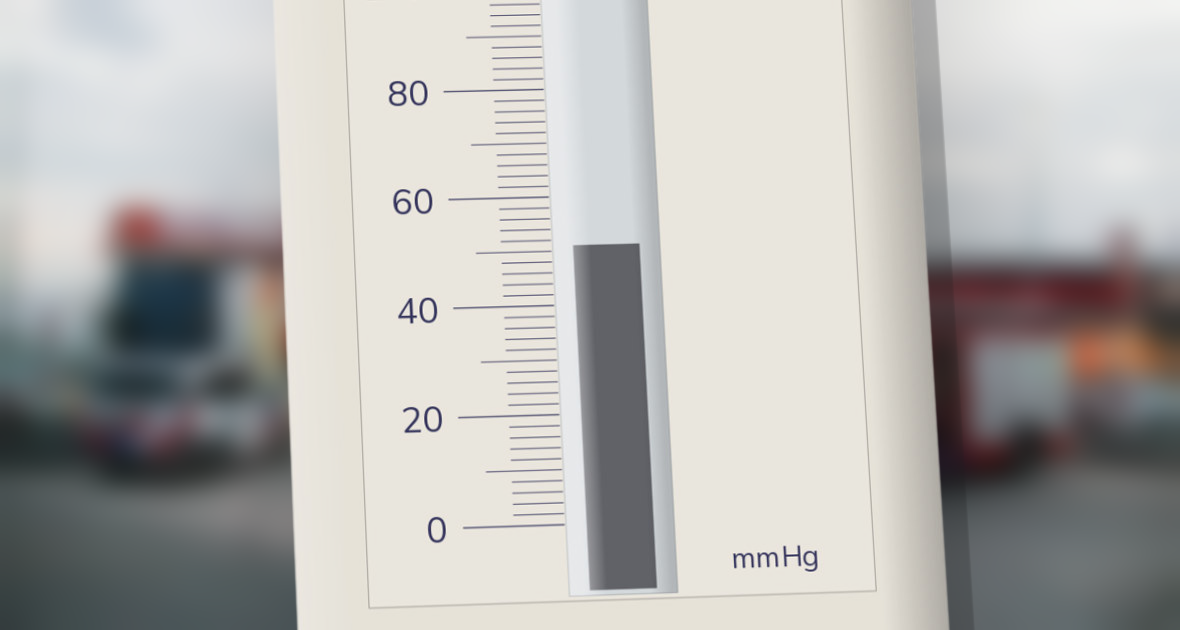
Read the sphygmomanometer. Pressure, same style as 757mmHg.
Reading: 51mmHg
